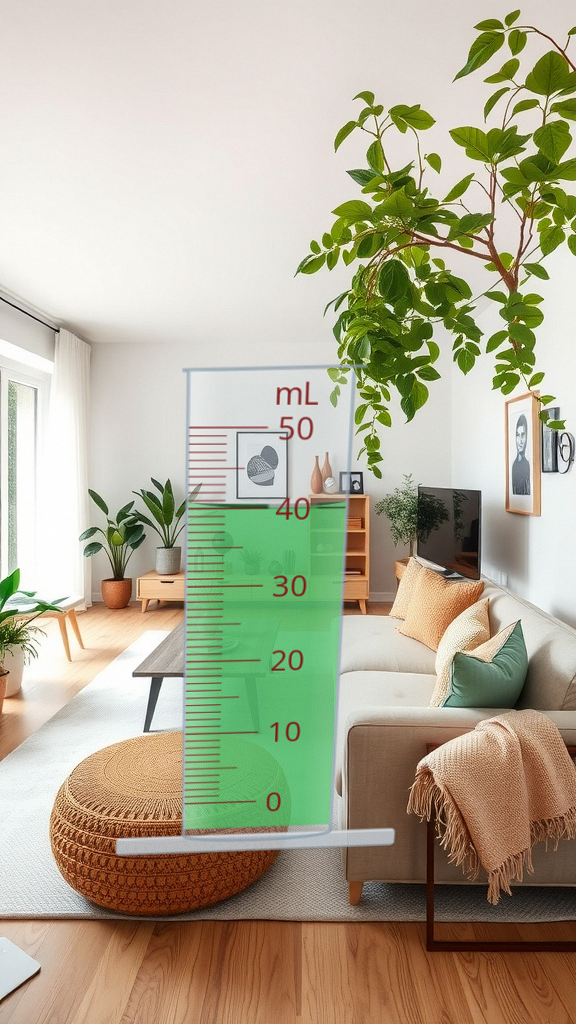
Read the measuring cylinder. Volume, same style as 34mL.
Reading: 40mL
